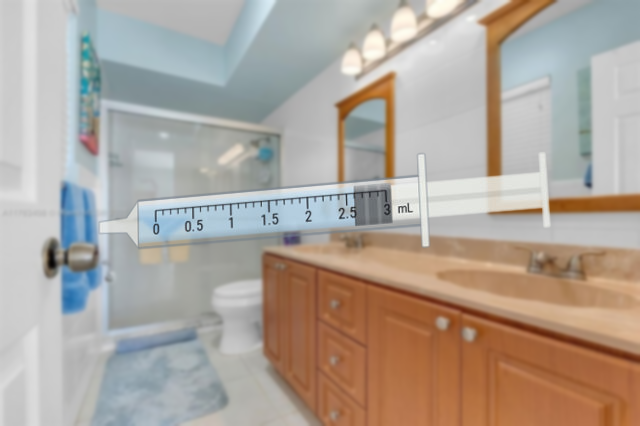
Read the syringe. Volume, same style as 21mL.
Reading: 2.6mL
